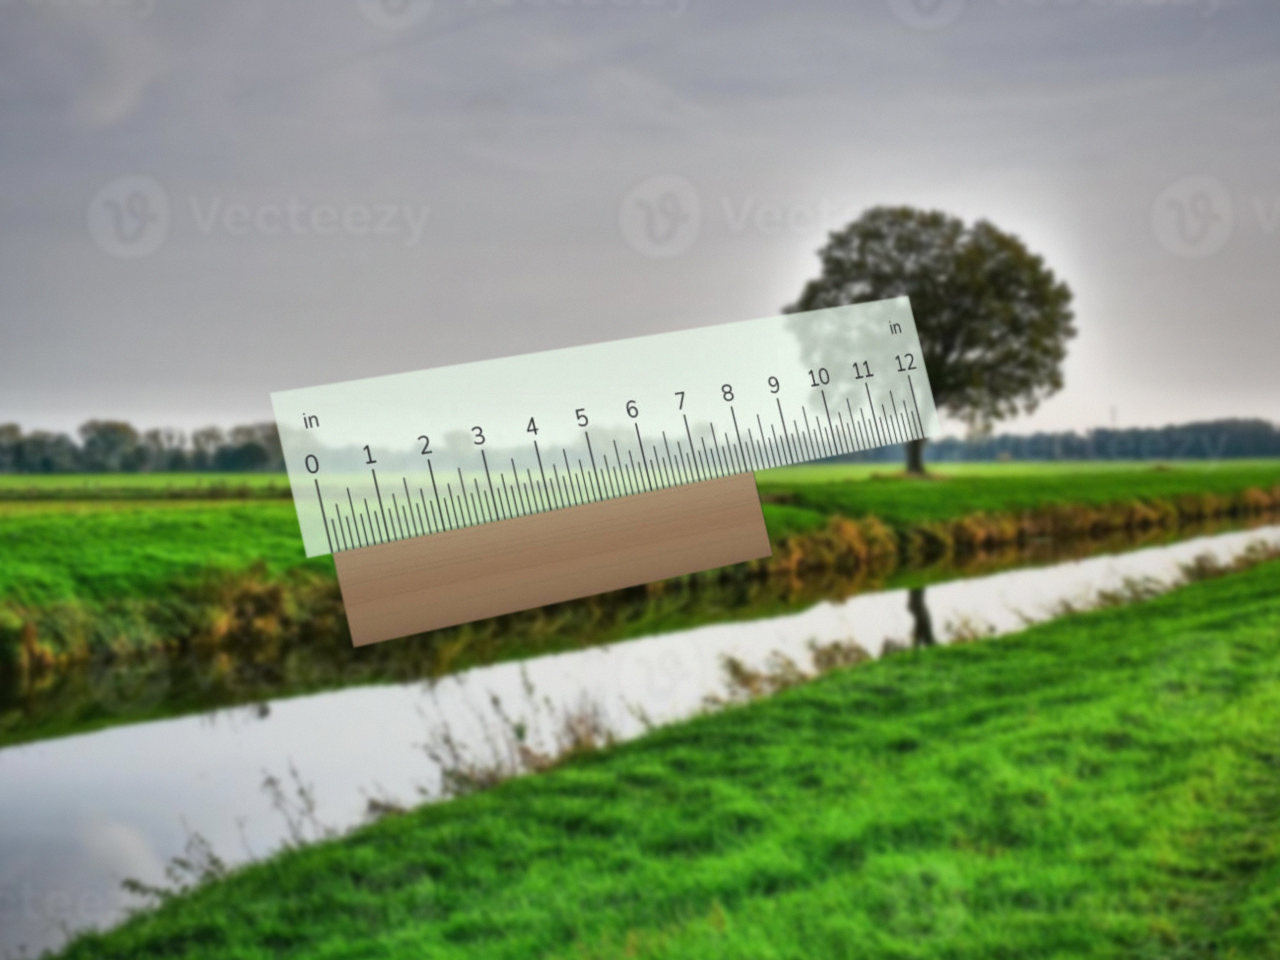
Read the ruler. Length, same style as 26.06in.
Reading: 8.125in
